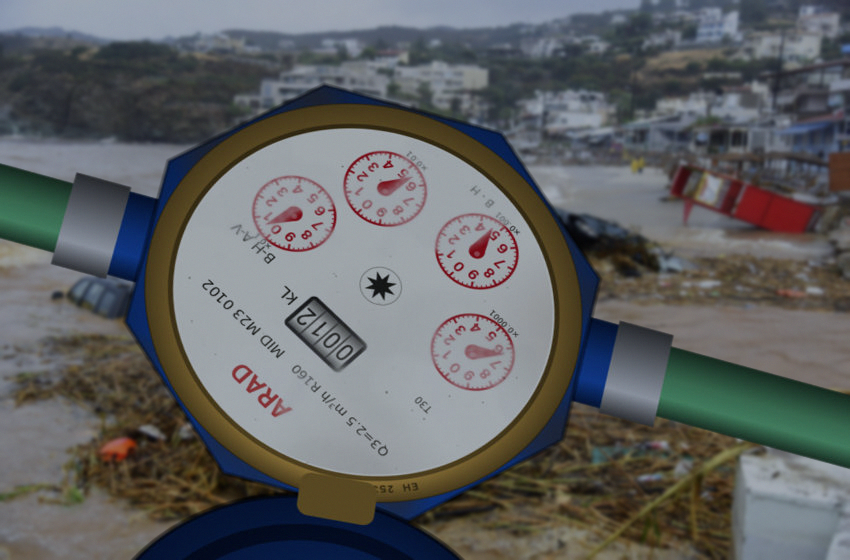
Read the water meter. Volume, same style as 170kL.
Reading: 12.0546kL
